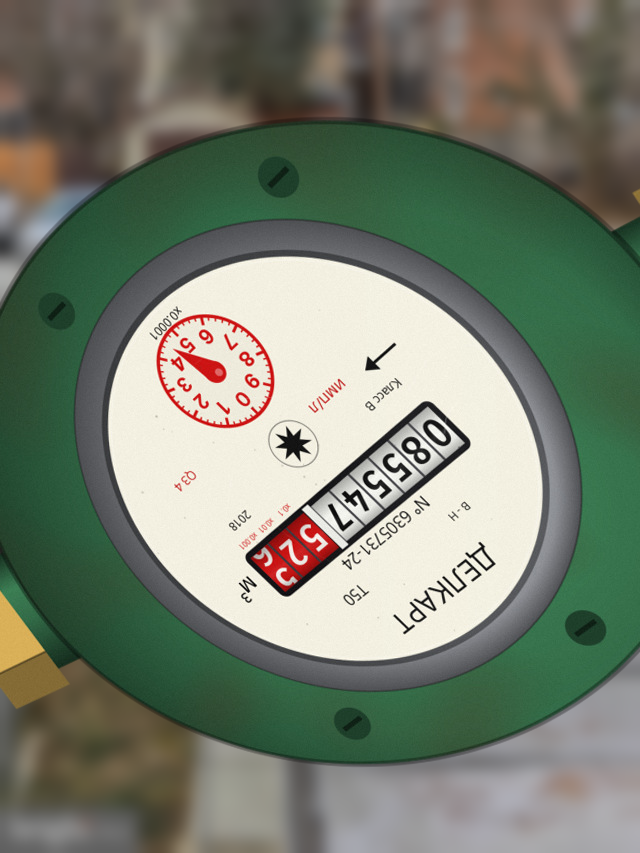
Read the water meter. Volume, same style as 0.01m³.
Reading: 85547.5254m³
